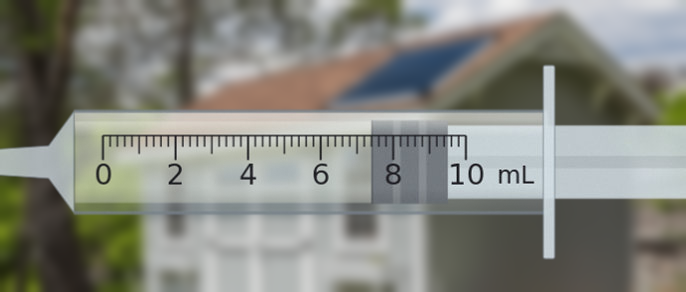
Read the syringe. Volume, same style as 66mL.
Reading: 7.4mL
